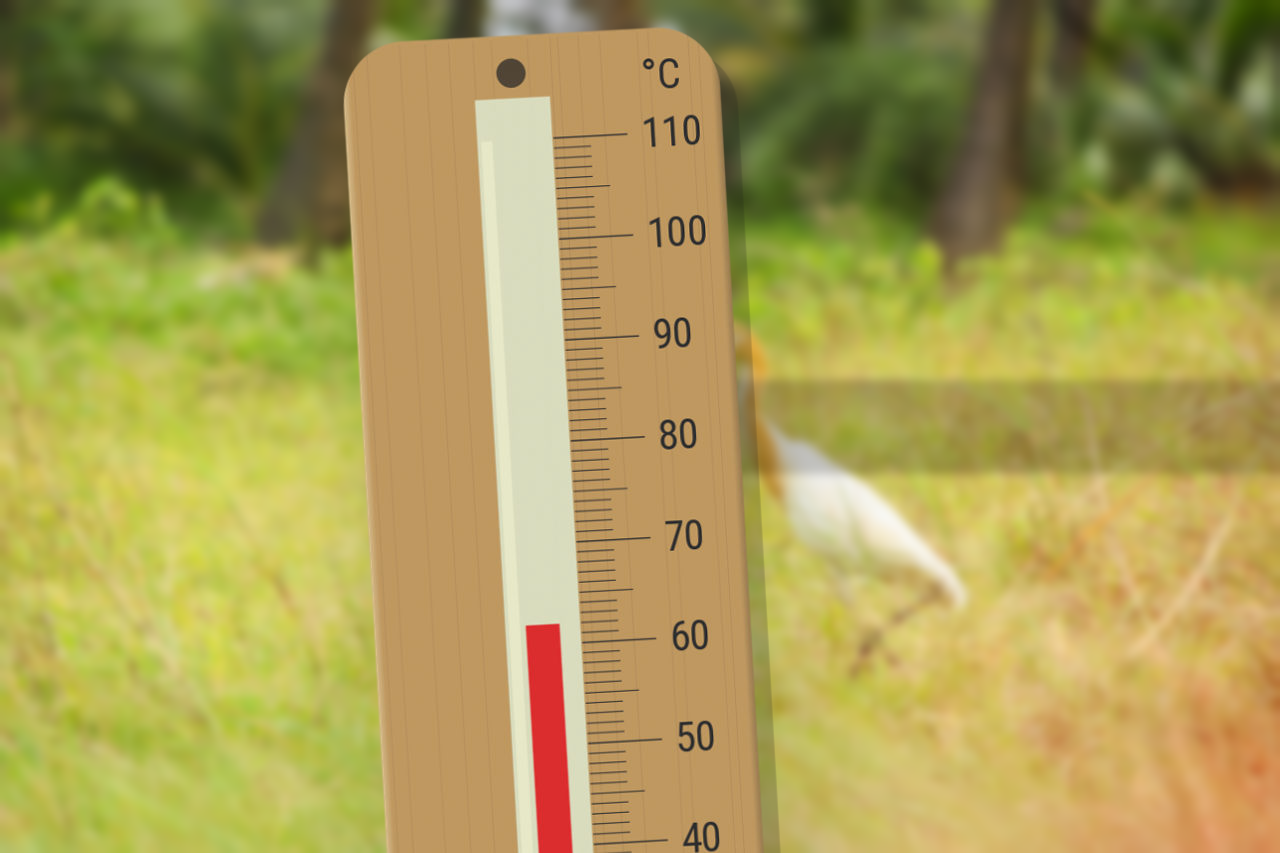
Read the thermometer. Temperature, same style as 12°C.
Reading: 62°C
